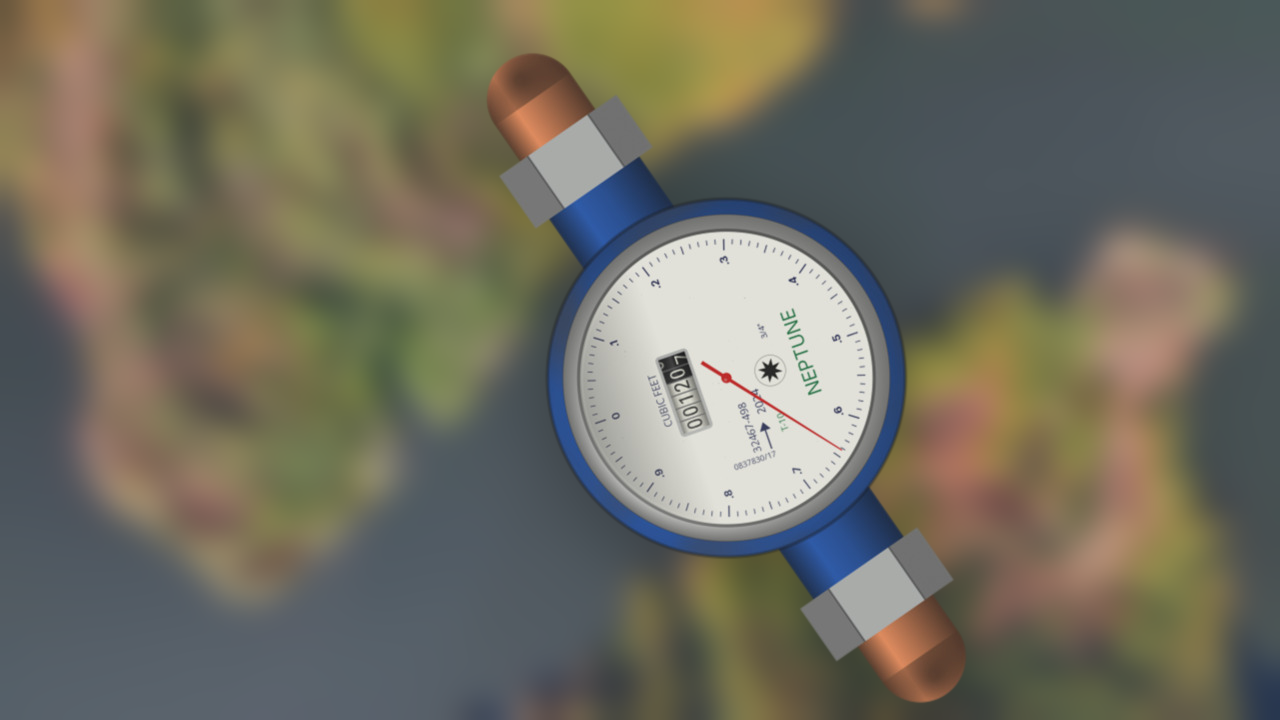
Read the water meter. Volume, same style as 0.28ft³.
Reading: 1206.64ft³
